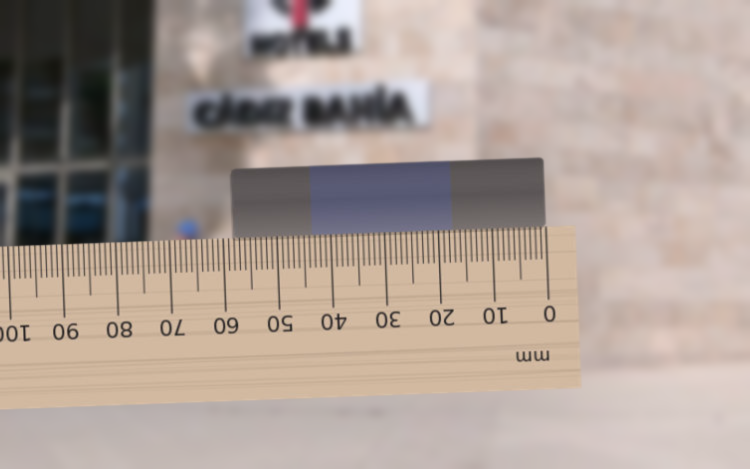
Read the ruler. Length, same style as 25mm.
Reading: 58mm
